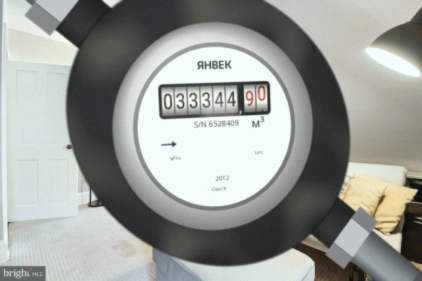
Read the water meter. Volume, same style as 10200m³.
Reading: 33344.90m³
